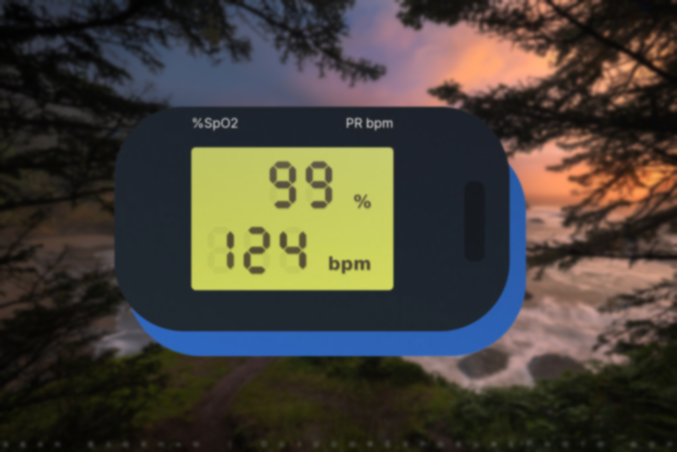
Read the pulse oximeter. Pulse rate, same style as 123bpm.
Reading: 124bpm
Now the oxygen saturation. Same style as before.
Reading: 99%
